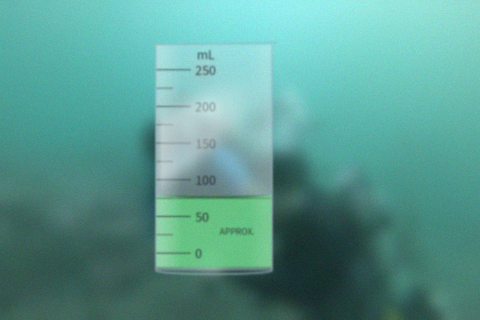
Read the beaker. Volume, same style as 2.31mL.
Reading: 75mL
